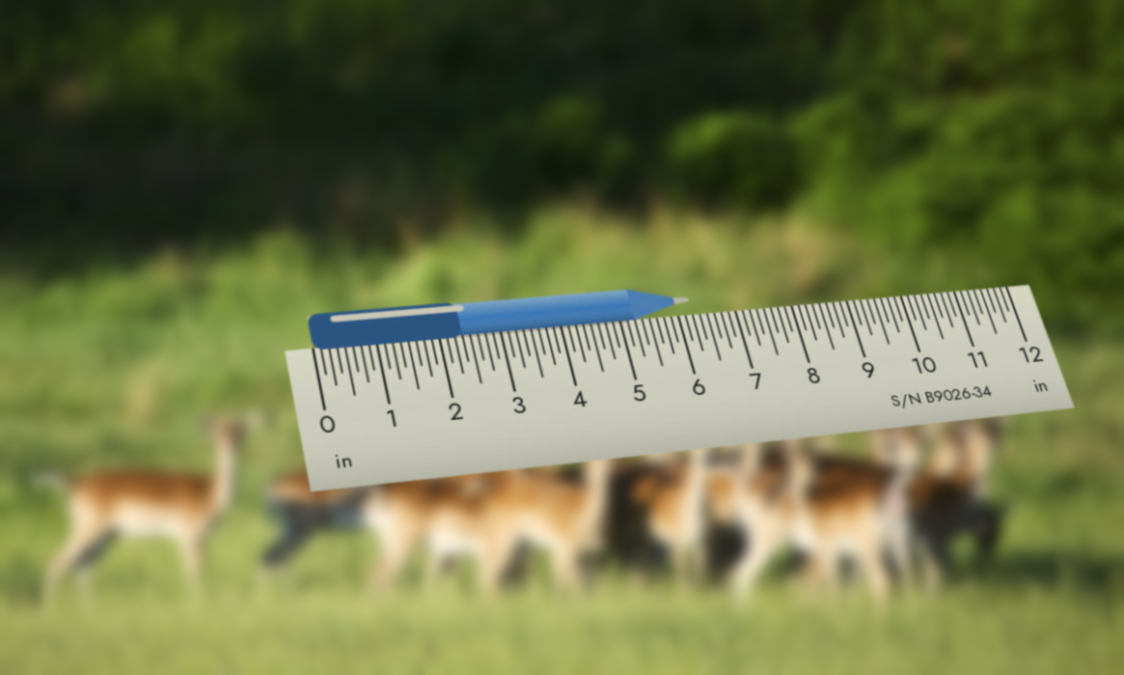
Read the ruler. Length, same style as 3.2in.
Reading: 6.25in
